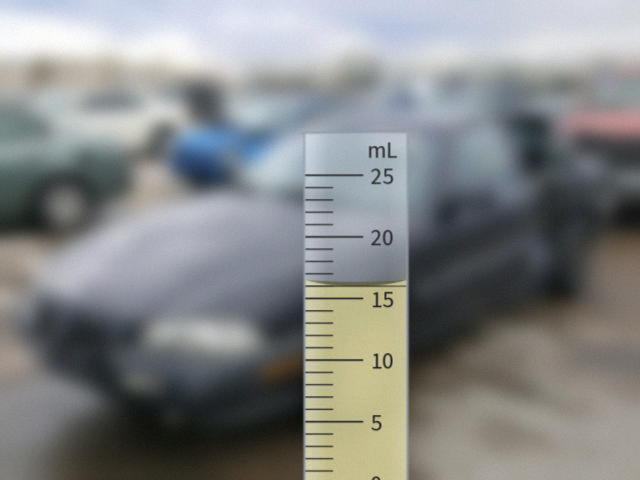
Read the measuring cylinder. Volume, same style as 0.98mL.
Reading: 16mL
